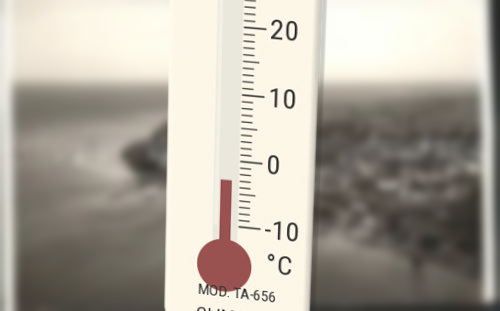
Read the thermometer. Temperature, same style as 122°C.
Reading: -3°C
